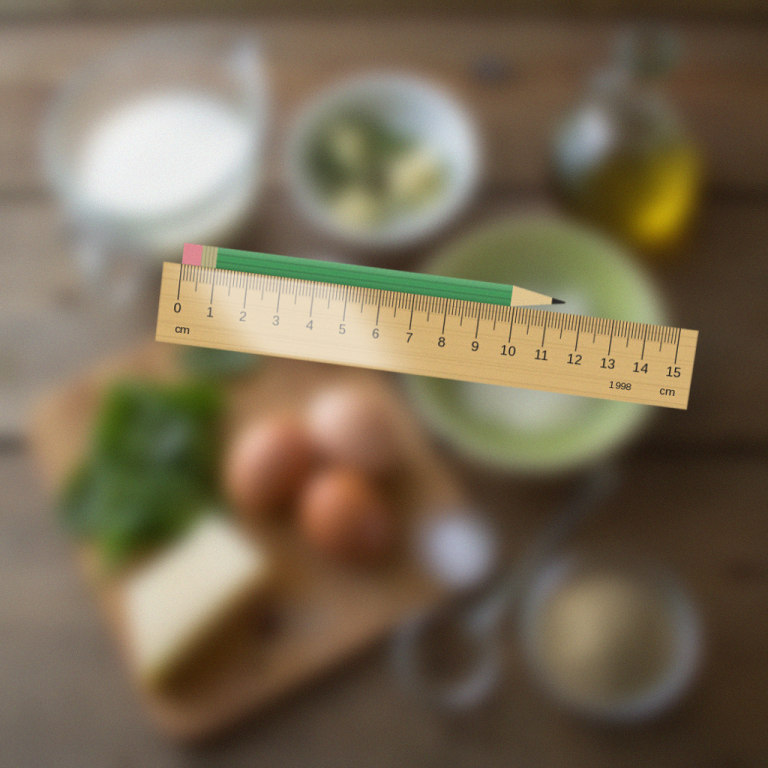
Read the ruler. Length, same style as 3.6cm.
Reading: 11.5cm
